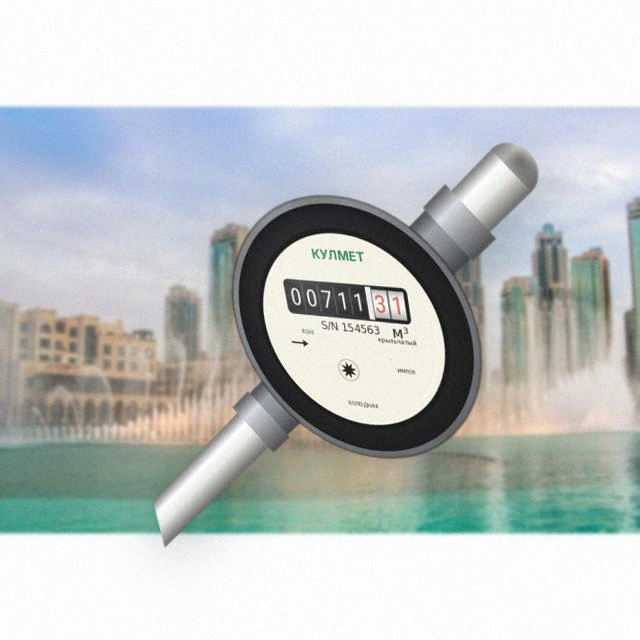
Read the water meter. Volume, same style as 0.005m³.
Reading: 711.31m³
